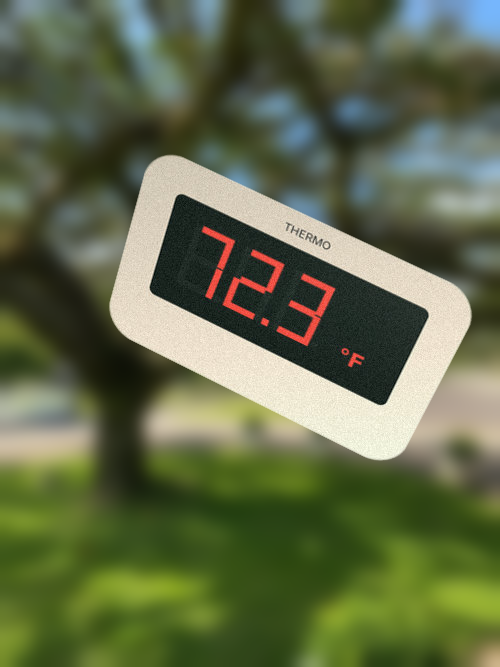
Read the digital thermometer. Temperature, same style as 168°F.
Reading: 72.3°F
